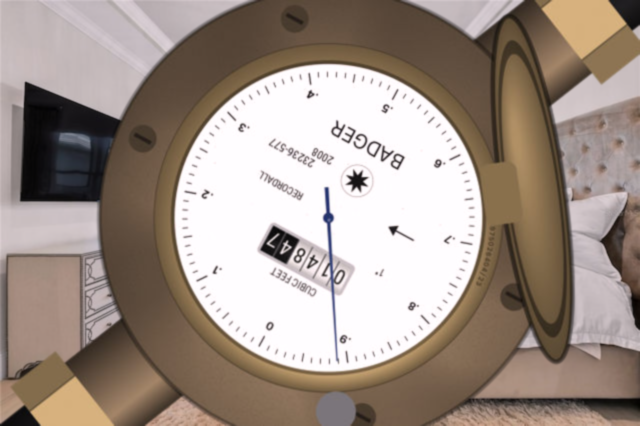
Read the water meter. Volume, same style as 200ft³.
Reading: 14846.91ft³
